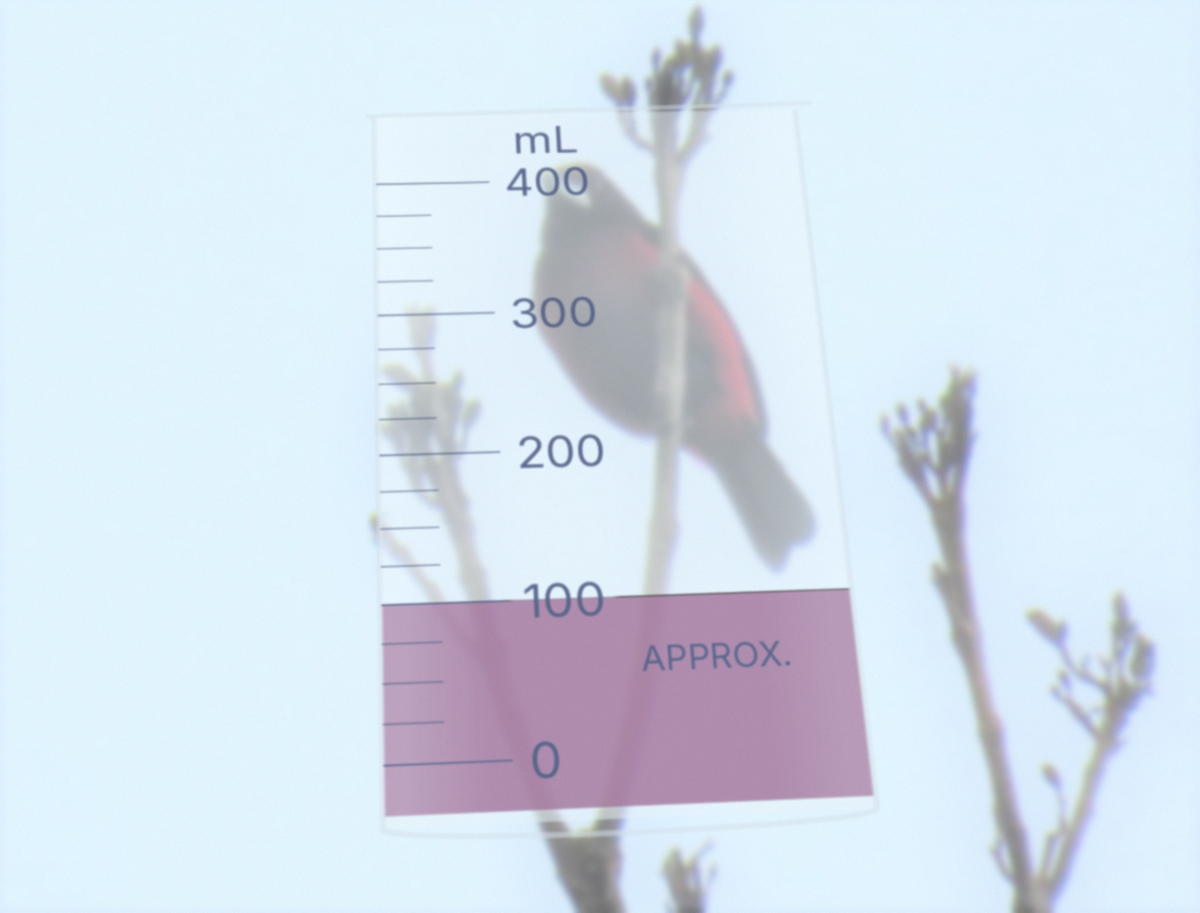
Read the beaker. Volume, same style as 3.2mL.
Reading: 100mL
